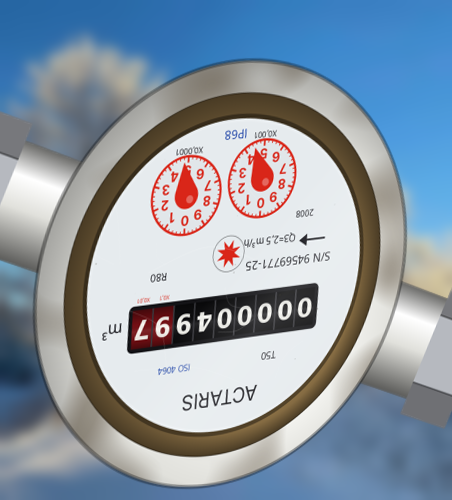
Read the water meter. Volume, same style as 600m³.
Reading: 49.9744m³
